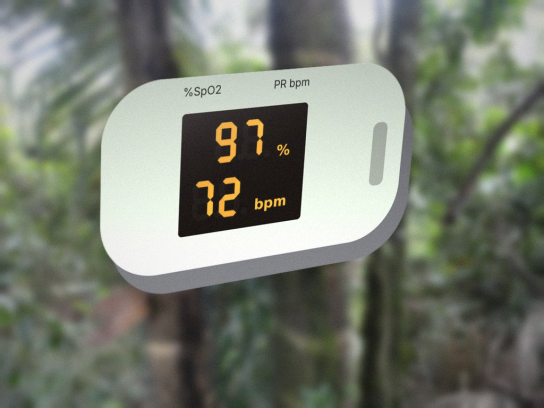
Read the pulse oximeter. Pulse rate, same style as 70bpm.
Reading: 72bpm
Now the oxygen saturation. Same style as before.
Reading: 97%
